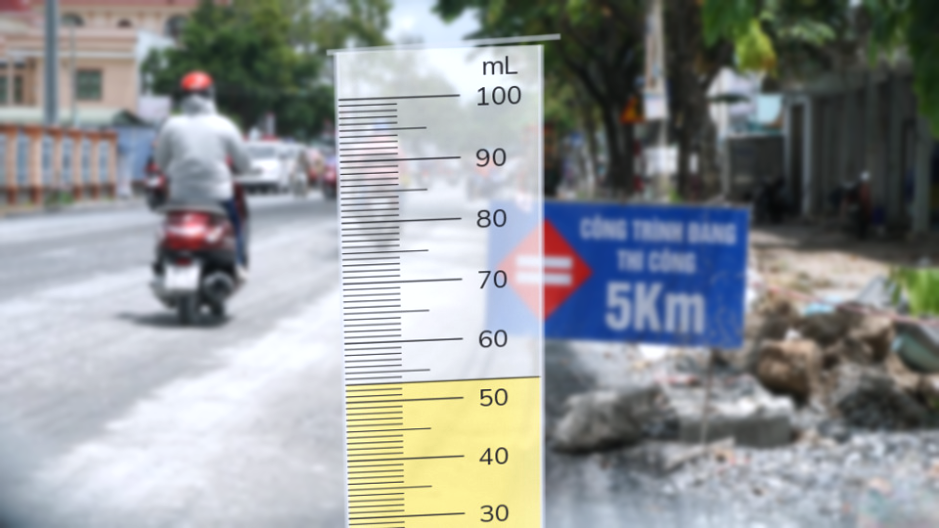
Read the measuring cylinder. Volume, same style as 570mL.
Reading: 53mL
